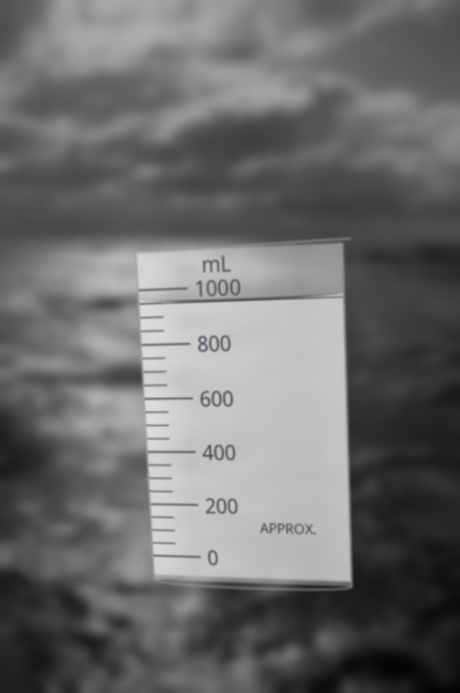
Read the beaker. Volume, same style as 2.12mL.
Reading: 950mL
